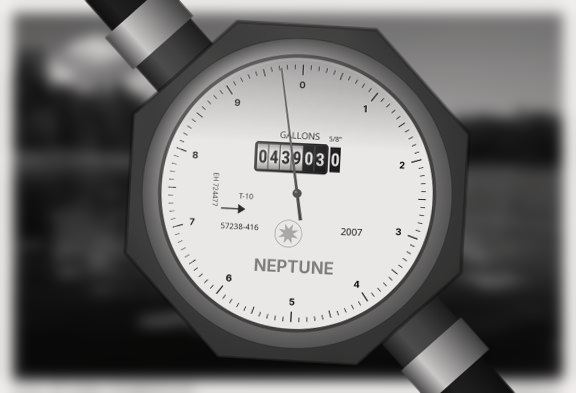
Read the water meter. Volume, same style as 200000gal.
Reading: 439029.7gal
